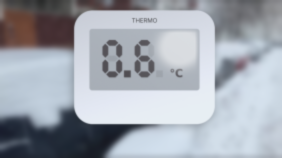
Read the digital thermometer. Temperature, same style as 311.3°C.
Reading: 0.6°C
